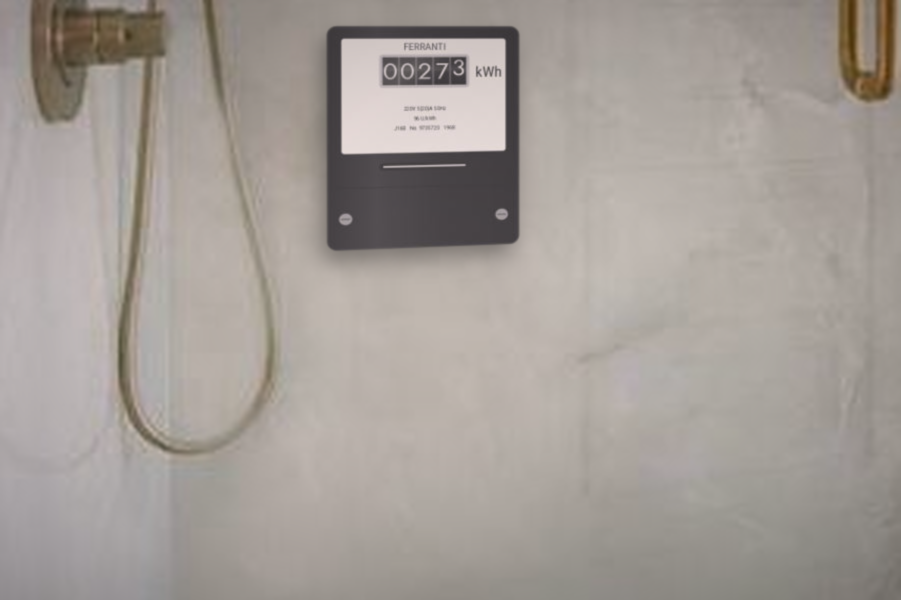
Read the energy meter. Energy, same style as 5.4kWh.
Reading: 273kWh
